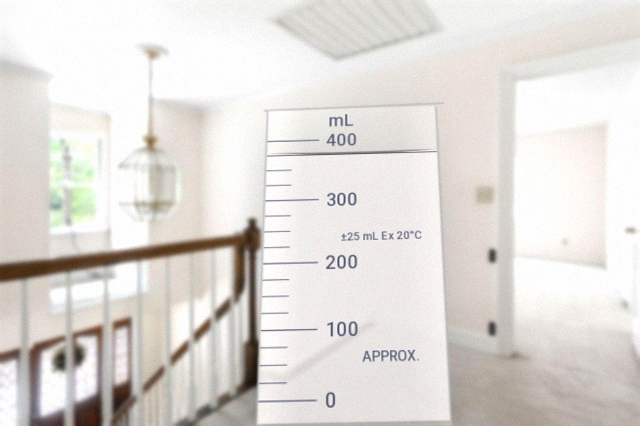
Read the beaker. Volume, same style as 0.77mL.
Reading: 375mL
